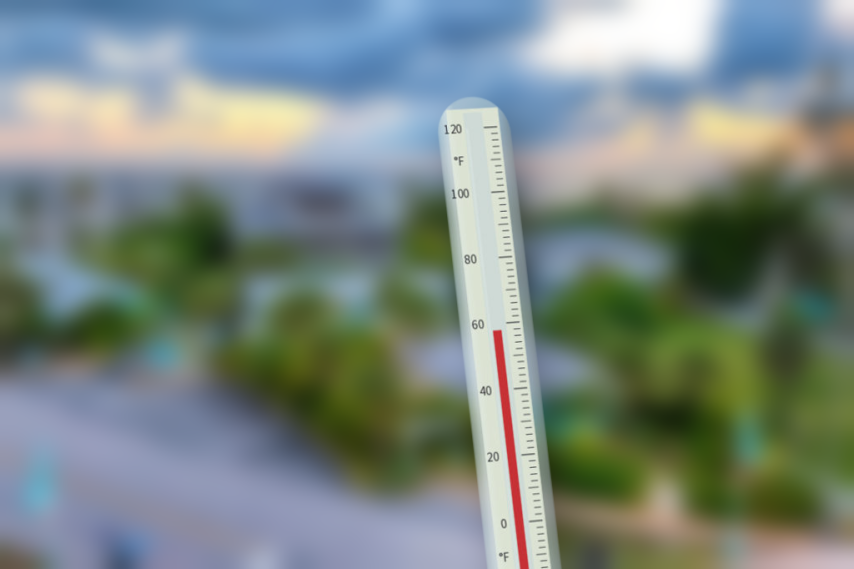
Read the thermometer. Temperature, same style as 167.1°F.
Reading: 58°F
